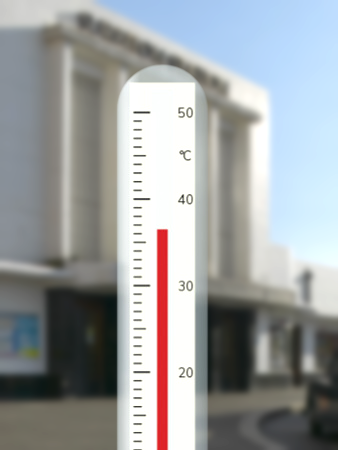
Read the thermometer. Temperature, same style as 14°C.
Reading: 36.5°C
